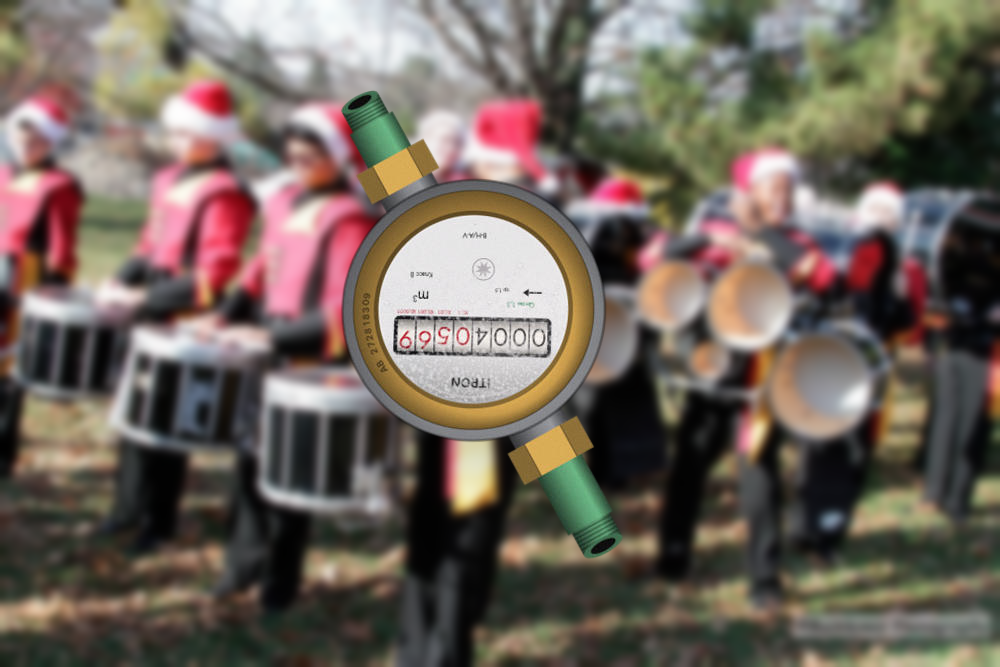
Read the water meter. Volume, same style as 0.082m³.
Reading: 4.0569m³
